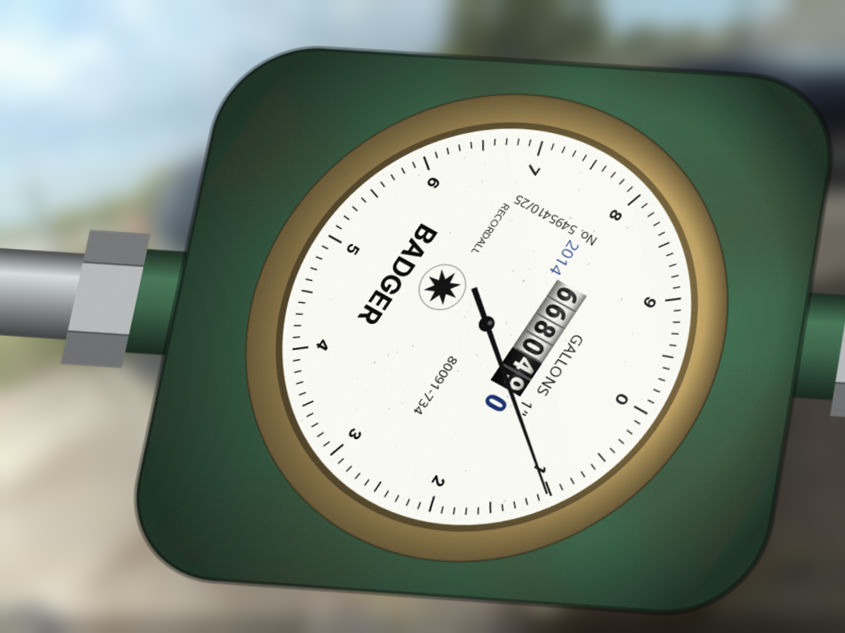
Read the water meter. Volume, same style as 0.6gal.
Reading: 6680491.0gal
